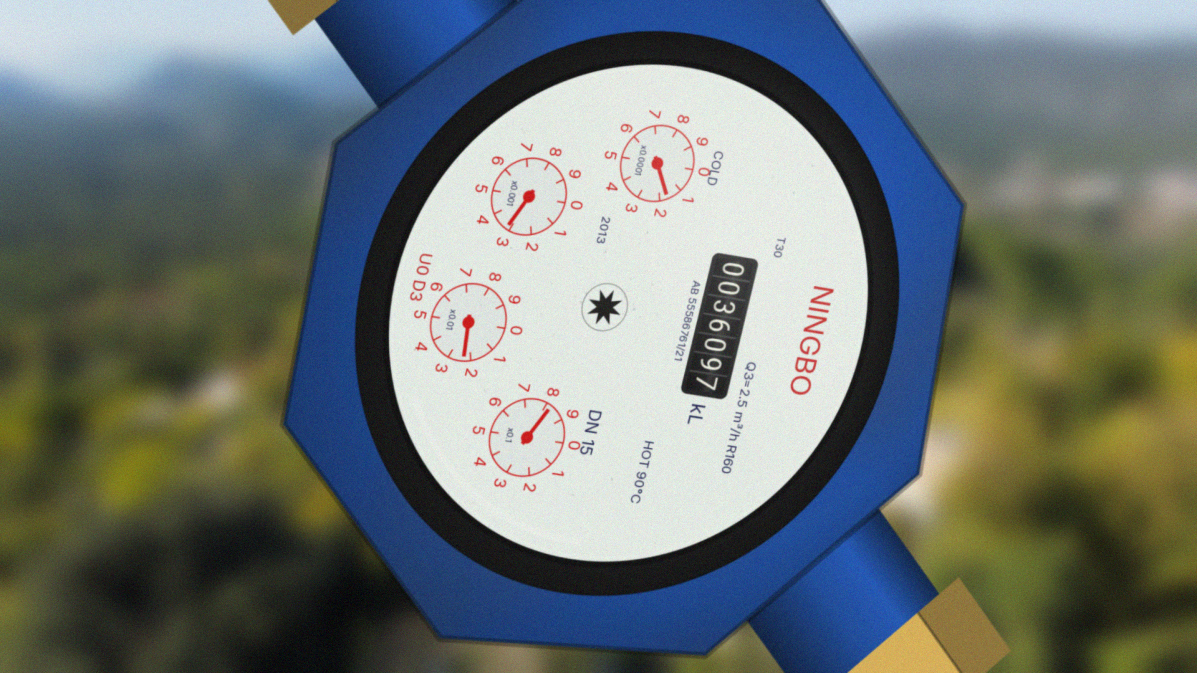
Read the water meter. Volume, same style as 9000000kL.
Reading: 36097.8231kL
